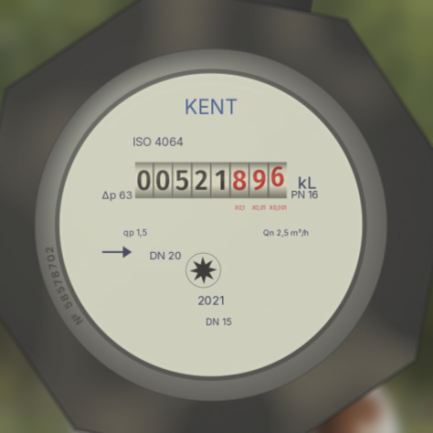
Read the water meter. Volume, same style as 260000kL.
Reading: 521.896kL
